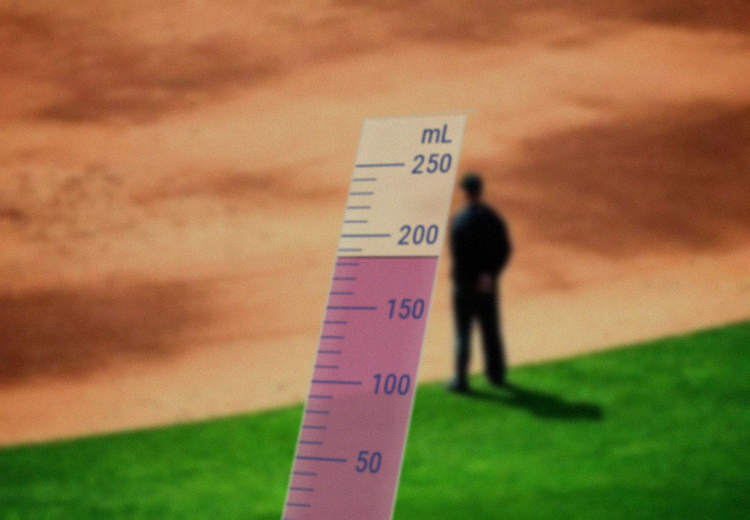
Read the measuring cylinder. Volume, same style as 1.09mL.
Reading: 185mL
